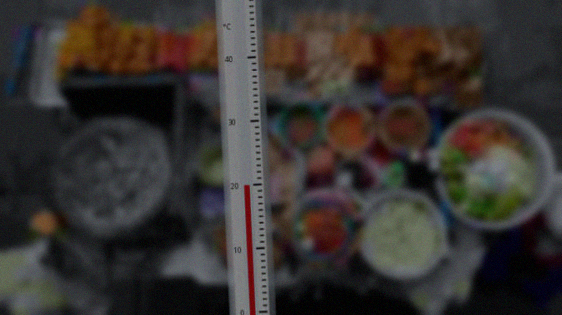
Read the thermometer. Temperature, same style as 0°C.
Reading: 20°C
